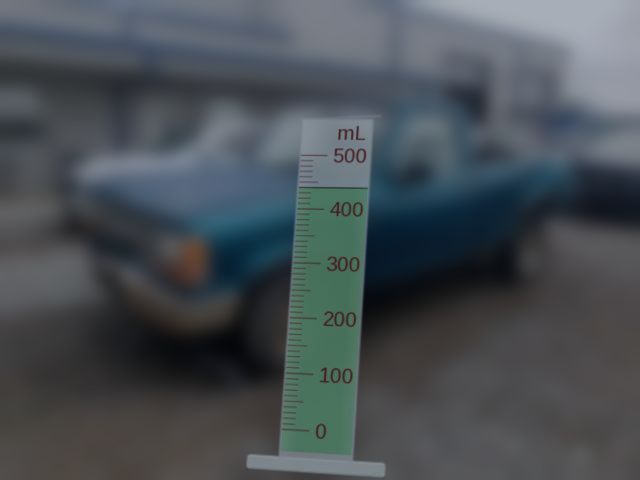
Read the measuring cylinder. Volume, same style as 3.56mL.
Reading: 440mL
